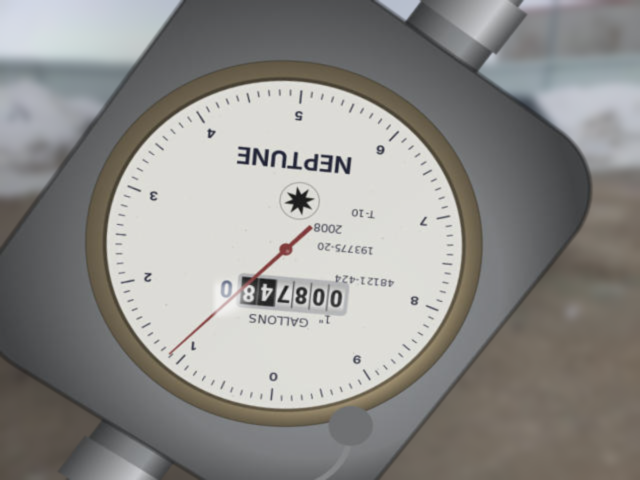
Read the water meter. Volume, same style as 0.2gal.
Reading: 87481.1gal
